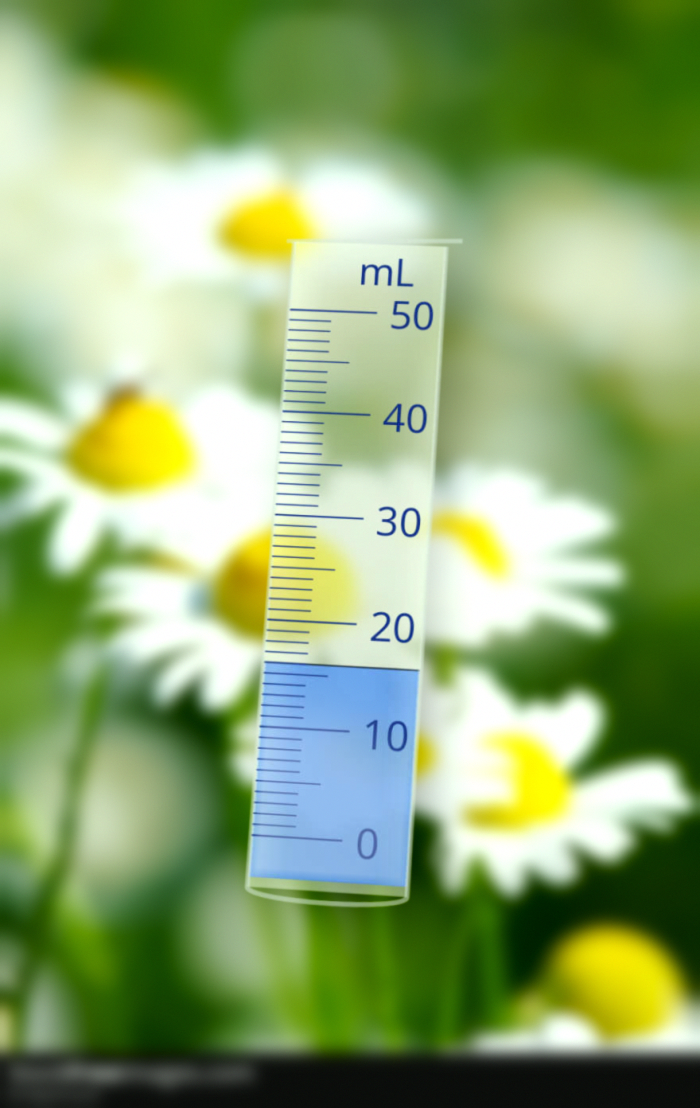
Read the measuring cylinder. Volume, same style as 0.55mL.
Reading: 16mL
